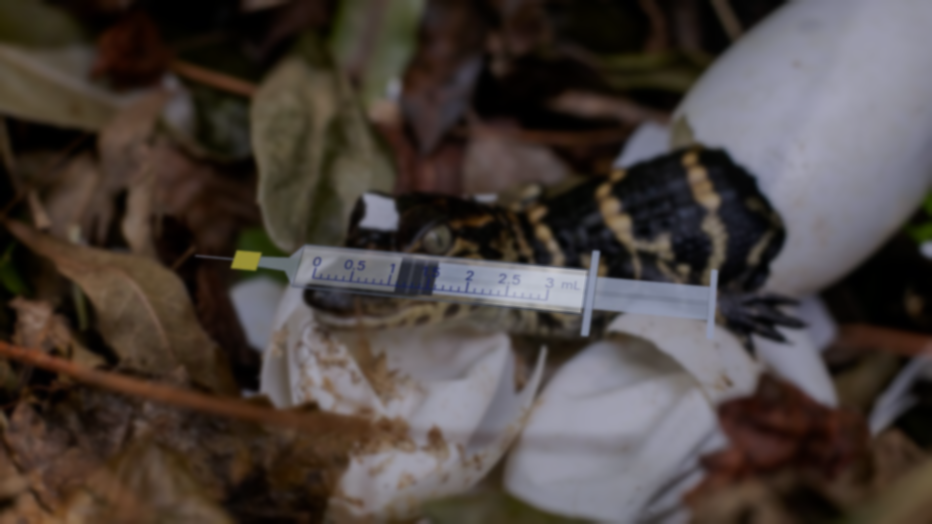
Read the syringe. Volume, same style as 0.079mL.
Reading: 1.1mL
